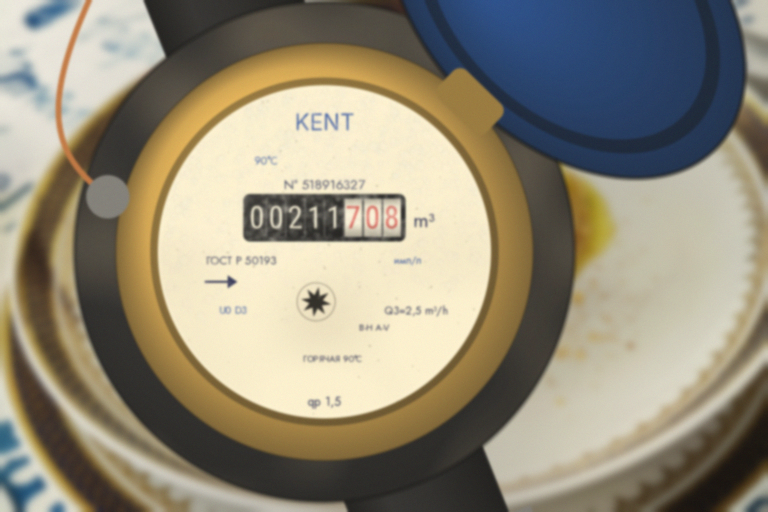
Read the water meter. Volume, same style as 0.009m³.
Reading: 211.708m³
